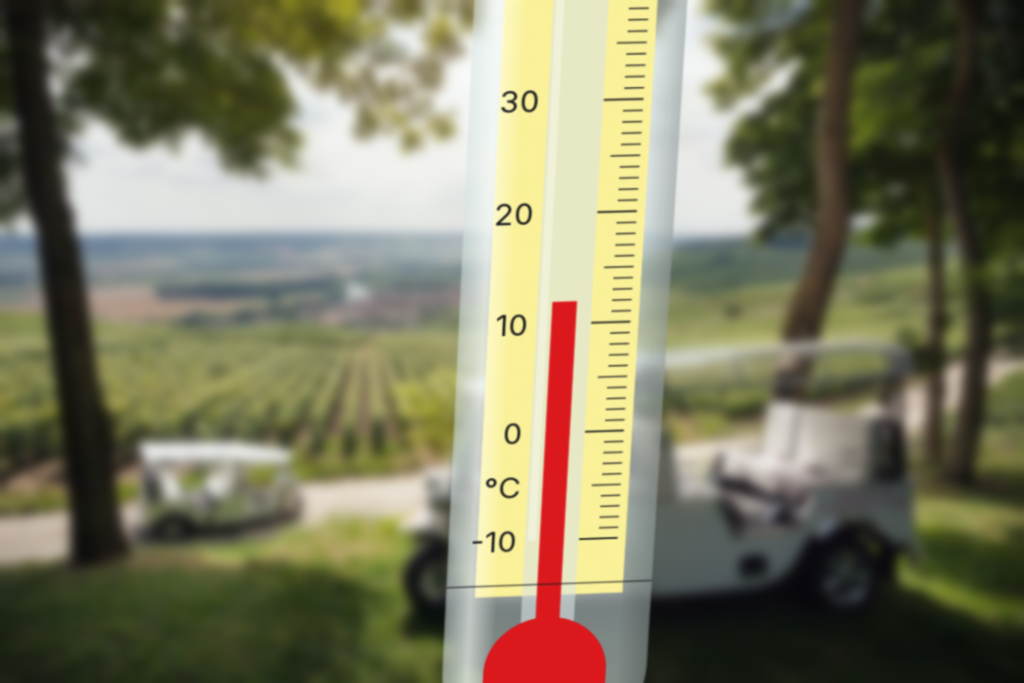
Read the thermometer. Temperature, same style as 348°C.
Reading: 12°C
